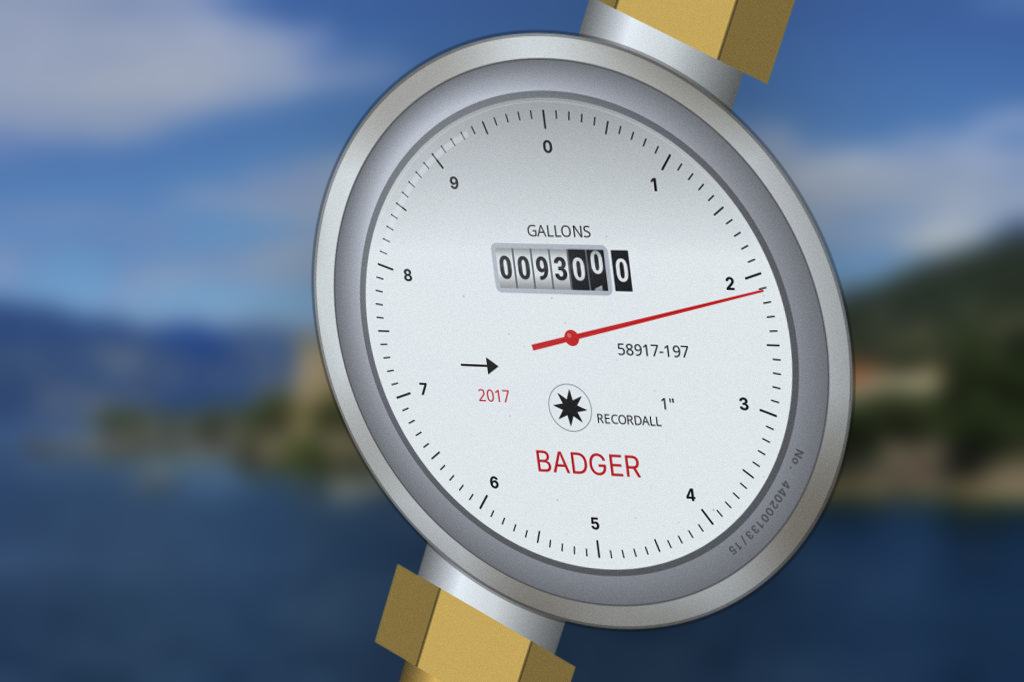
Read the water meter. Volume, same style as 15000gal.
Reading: 93002.1gal
